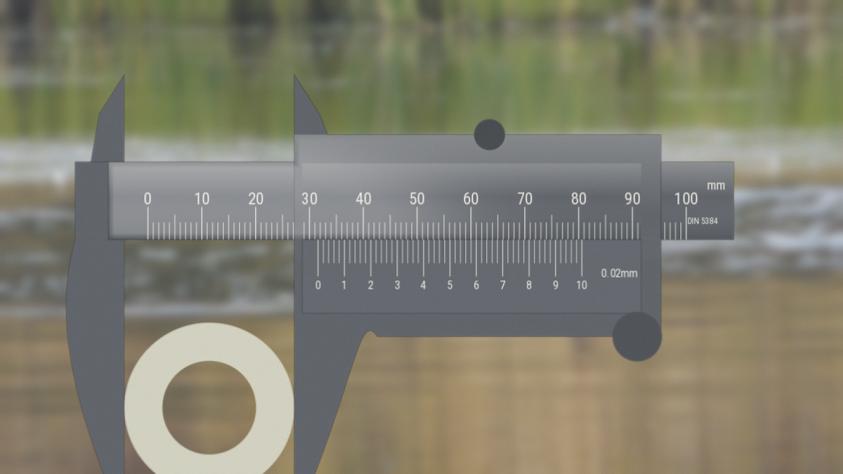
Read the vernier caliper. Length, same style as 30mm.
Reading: 31.6mm
